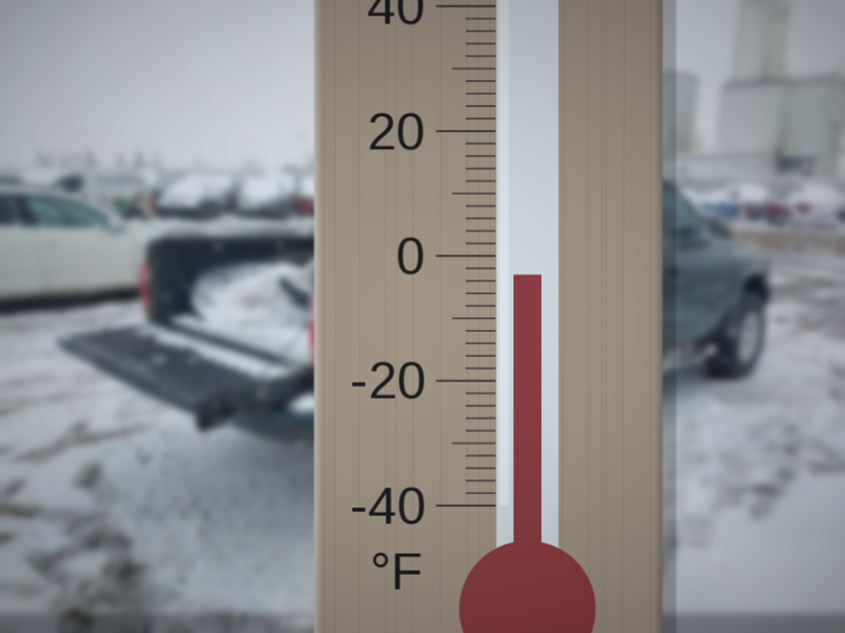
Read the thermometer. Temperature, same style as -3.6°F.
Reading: -3°F
